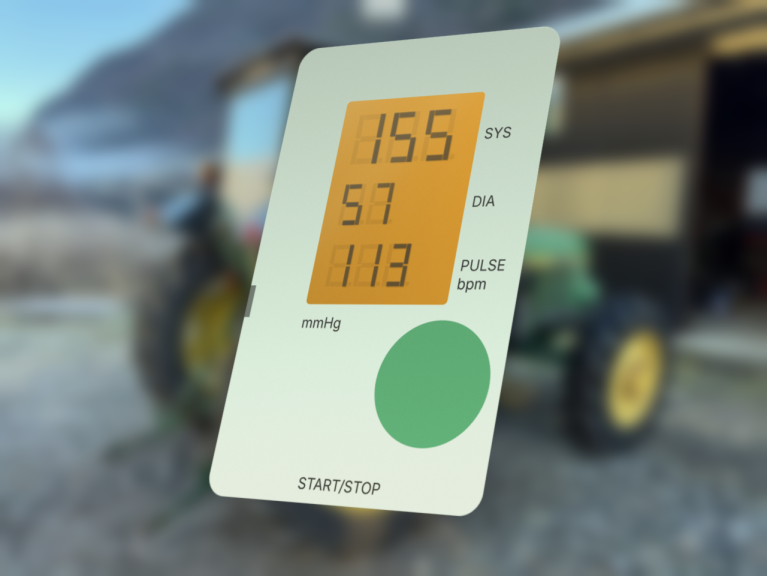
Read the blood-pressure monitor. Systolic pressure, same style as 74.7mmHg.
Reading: 155mmHg
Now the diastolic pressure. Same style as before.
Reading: 57mmHg
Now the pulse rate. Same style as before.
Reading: 113bpm
